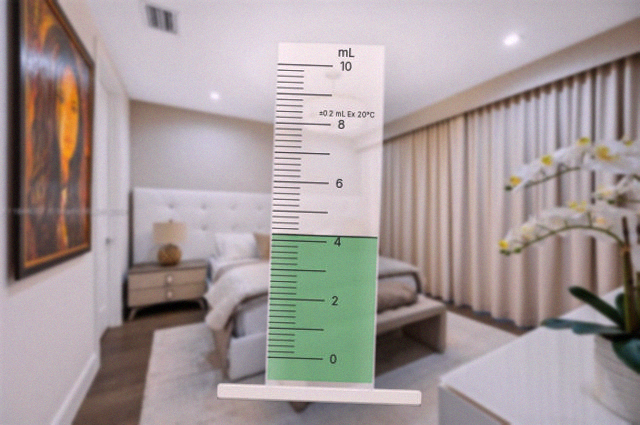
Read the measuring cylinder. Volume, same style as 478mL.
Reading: 4.2mL
